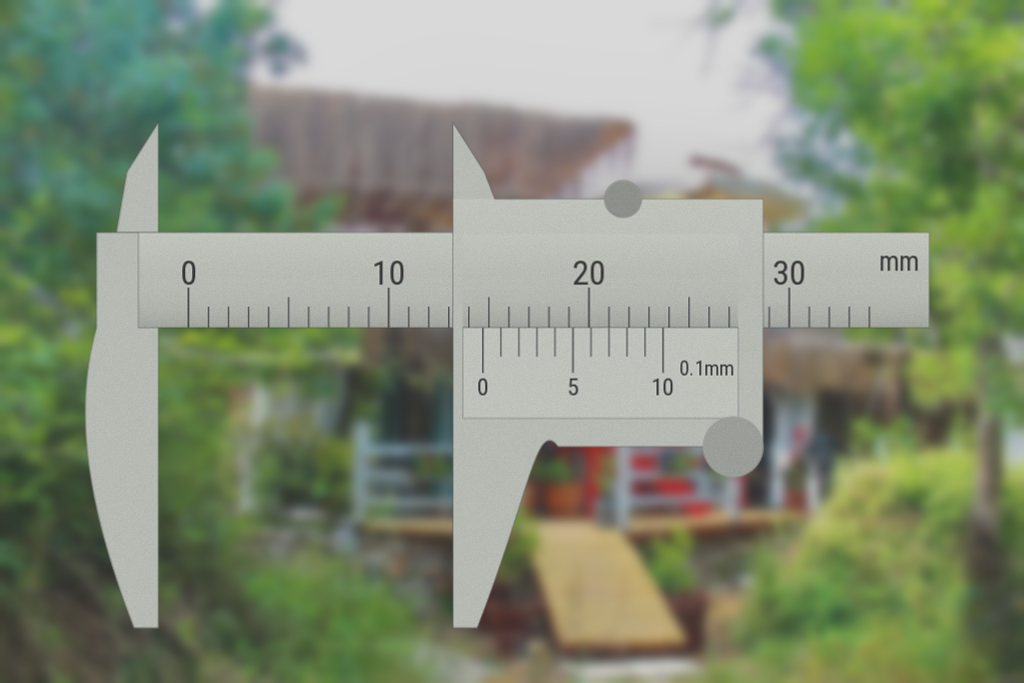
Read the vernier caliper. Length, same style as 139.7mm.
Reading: 14.7mm
